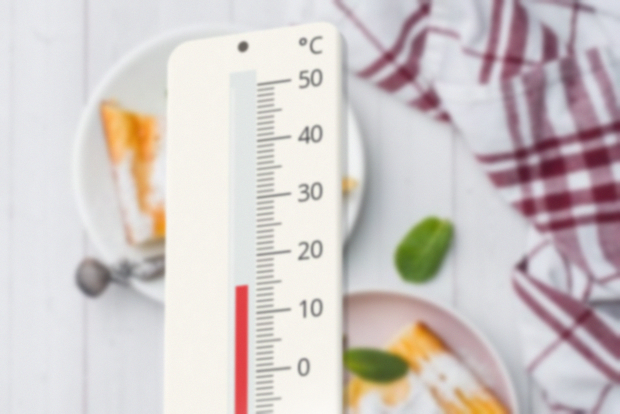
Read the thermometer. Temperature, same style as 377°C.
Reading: 15°C
